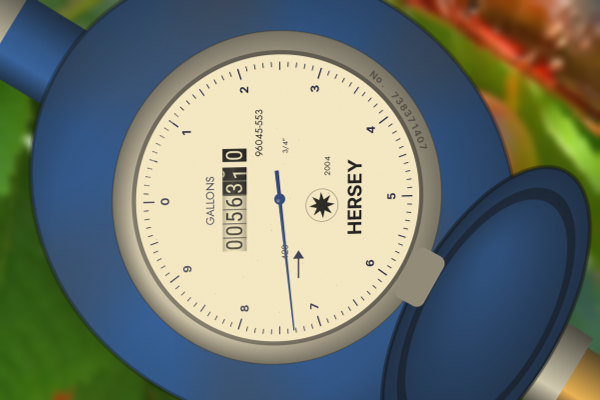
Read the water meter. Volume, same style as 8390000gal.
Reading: 56307.3gal
